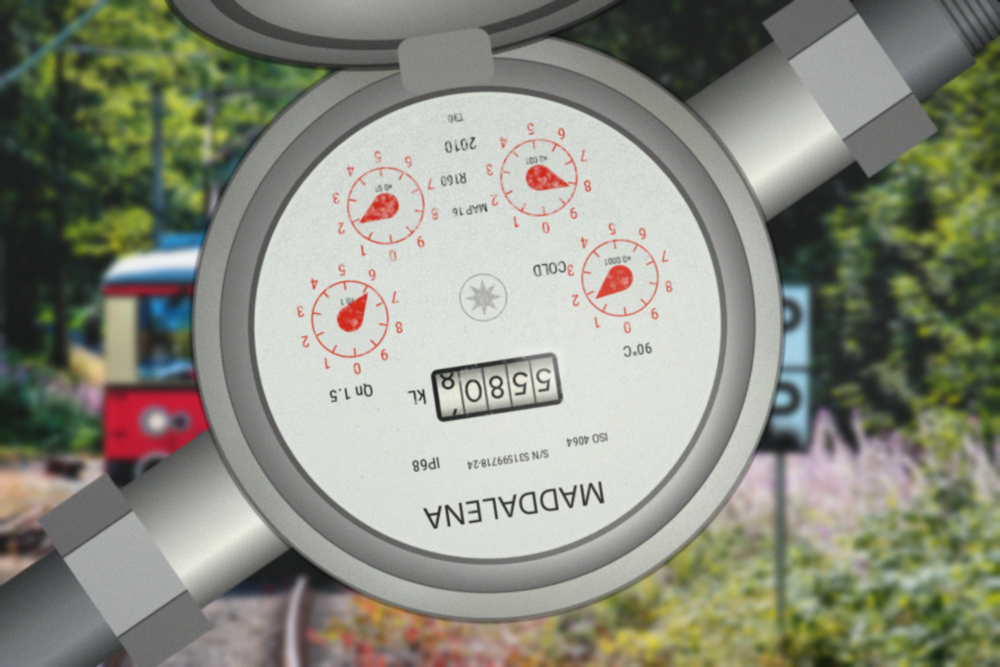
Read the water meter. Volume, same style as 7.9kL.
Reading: 55807.6181kL
